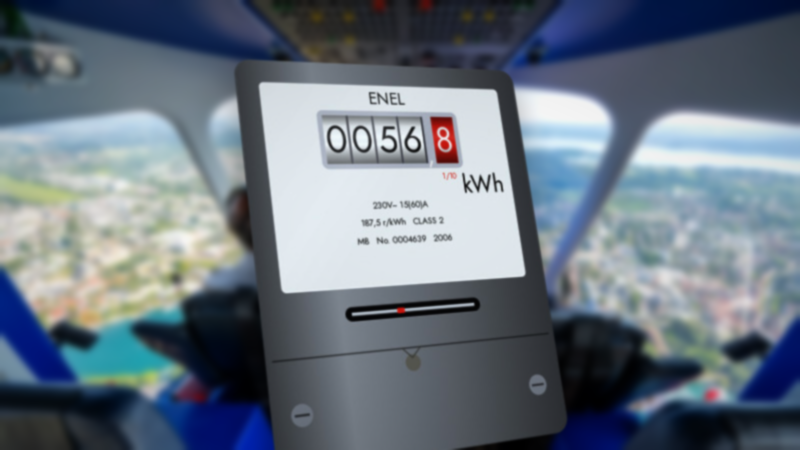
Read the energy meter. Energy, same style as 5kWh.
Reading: 56.8kWh
